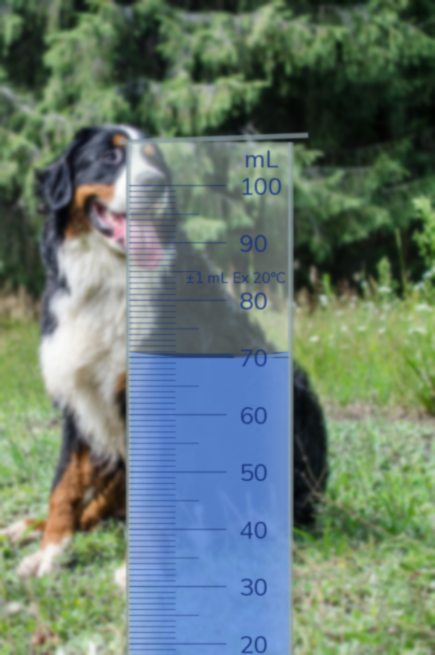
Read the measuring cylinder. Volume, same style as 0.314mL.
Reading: 70mL
